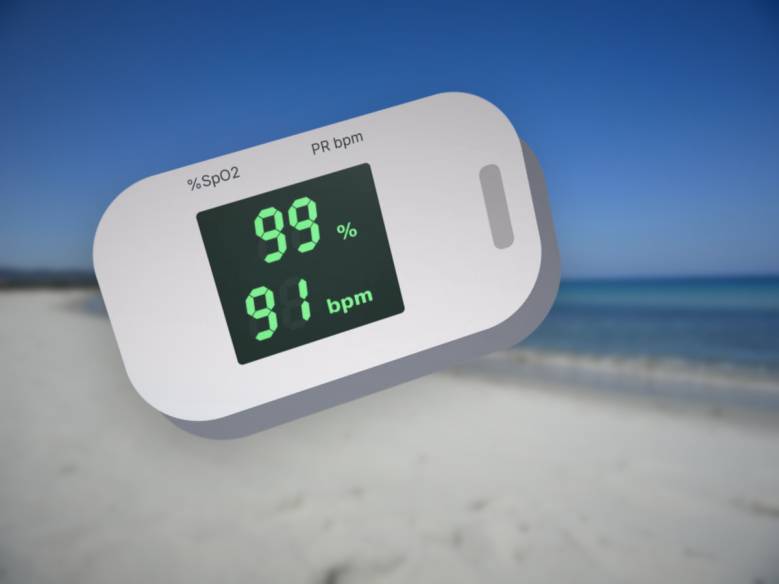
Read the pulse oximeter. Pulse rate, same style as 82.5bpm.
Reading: 91bpm
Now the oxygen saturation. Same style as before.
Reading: 99%
